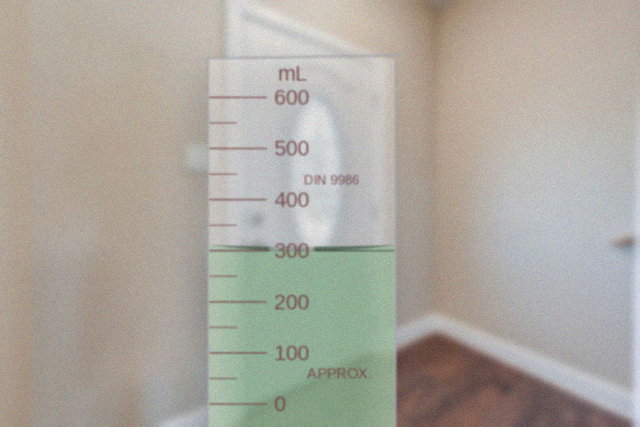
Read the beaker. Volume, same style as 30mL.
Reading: 300mL
